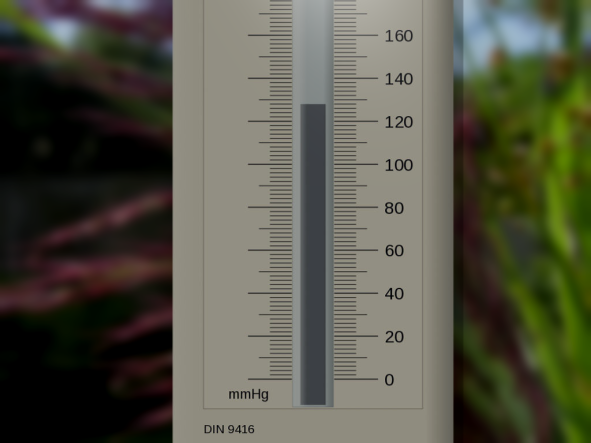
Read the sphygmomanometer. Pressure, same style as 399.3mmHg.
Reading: 128mmHg
